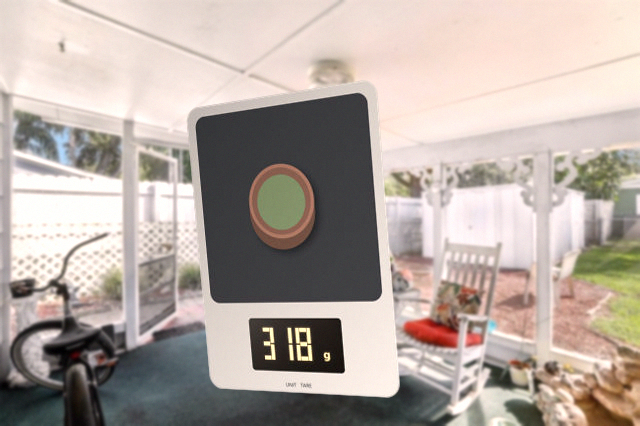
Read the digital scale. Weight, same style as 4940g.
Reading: 318g
